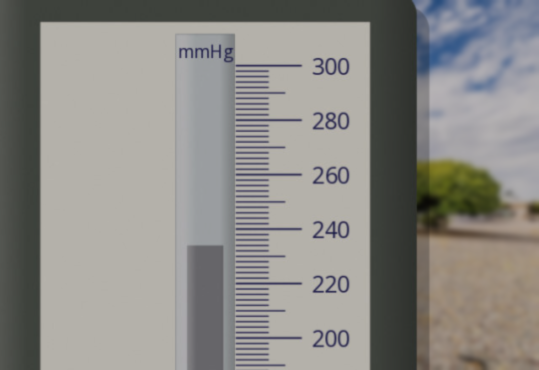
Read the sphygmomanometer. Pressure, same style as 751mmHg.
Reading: 234mmHg
